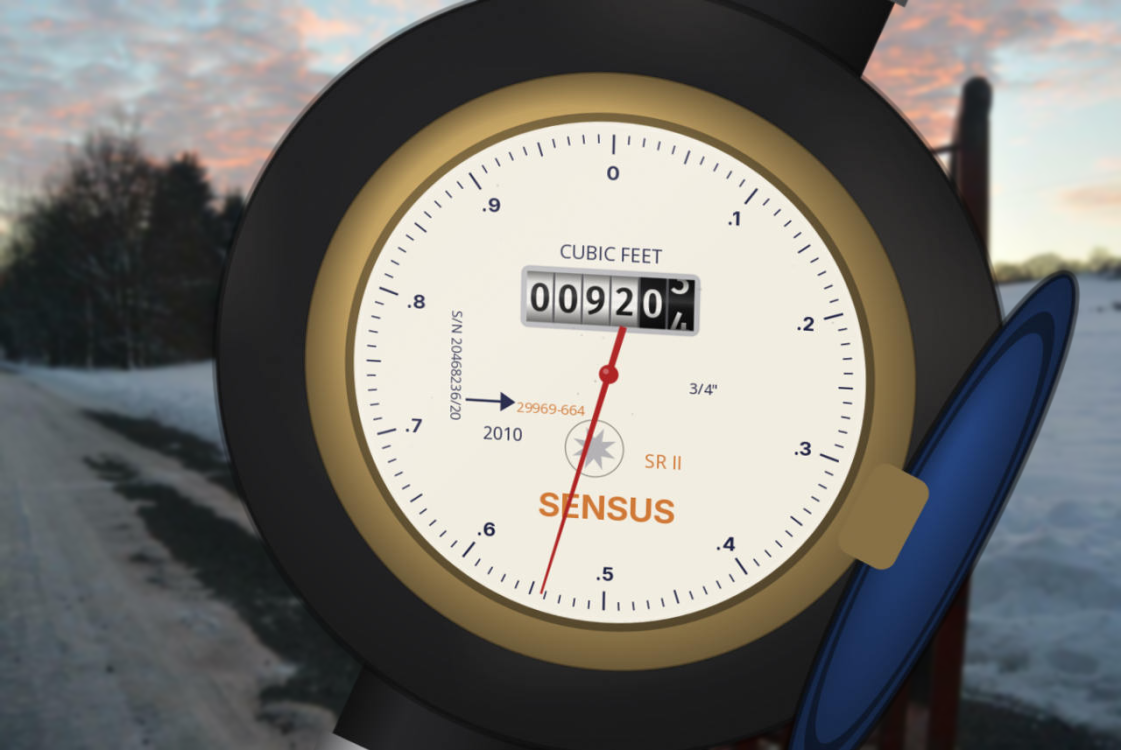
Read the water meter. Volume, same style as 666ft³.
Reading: 9203.54ft³
